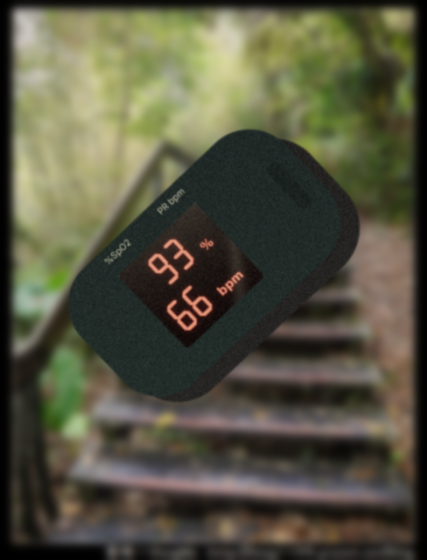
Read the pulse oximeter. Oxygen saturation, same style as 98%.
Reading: 93%
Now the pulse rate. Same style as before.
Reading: 66bpm
